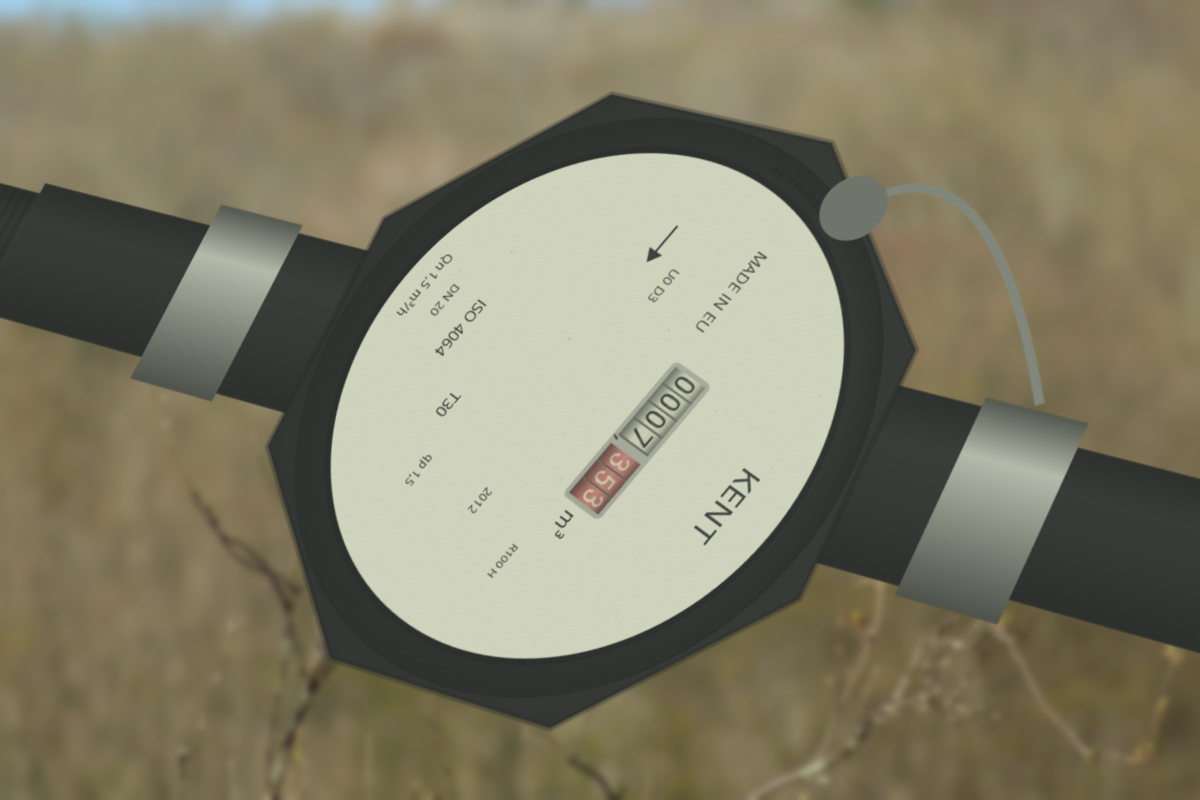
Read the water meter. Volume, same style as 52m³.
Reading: 7.353m³
